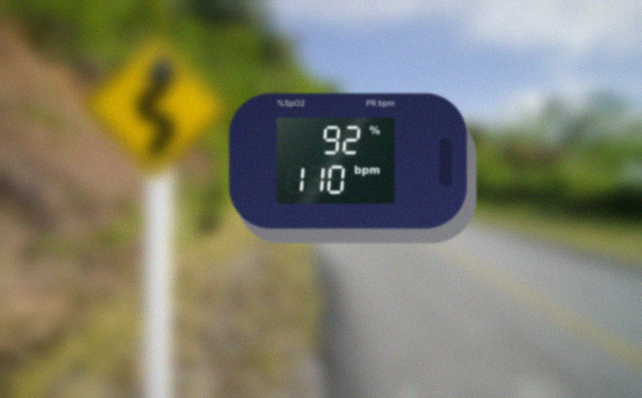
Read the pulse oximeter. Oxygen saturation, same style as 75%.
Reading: 92%
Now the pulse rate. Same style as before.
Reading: 110bpm
